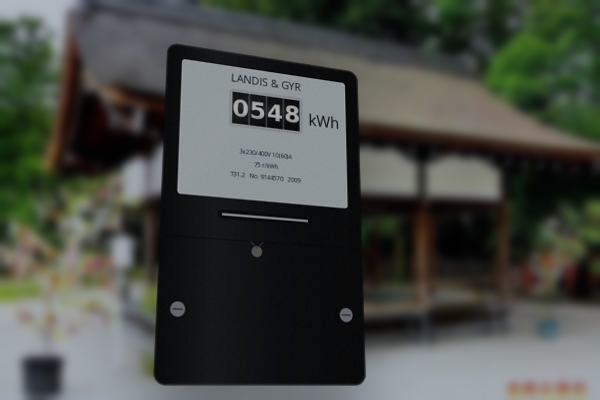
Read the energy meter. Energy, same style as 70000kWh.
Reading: 548kWh
